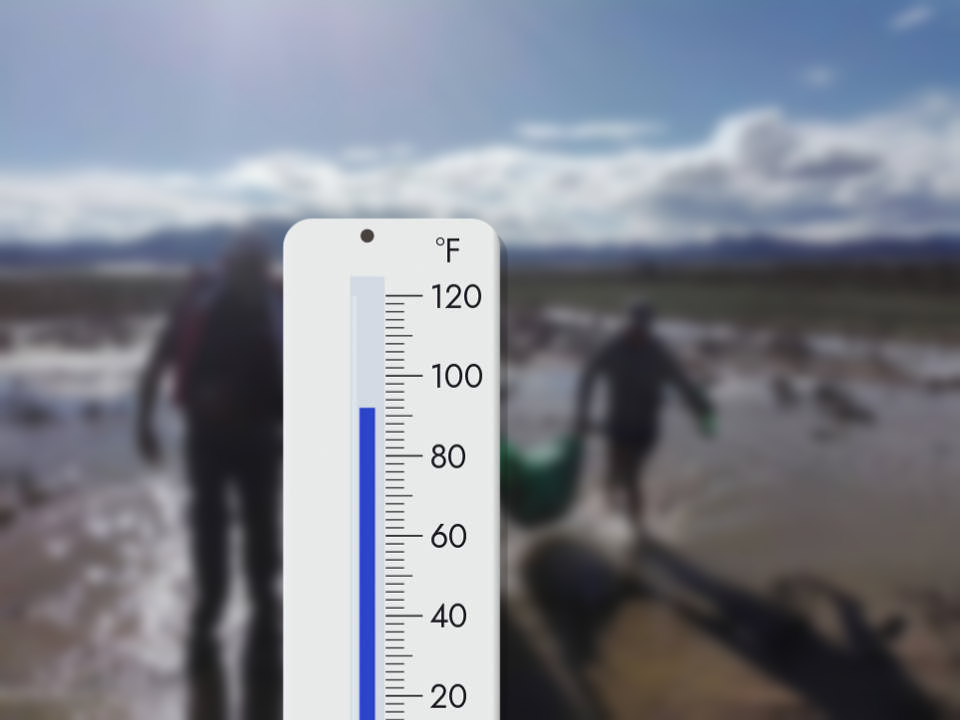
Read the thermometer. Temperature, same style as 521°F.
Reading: 92°F
